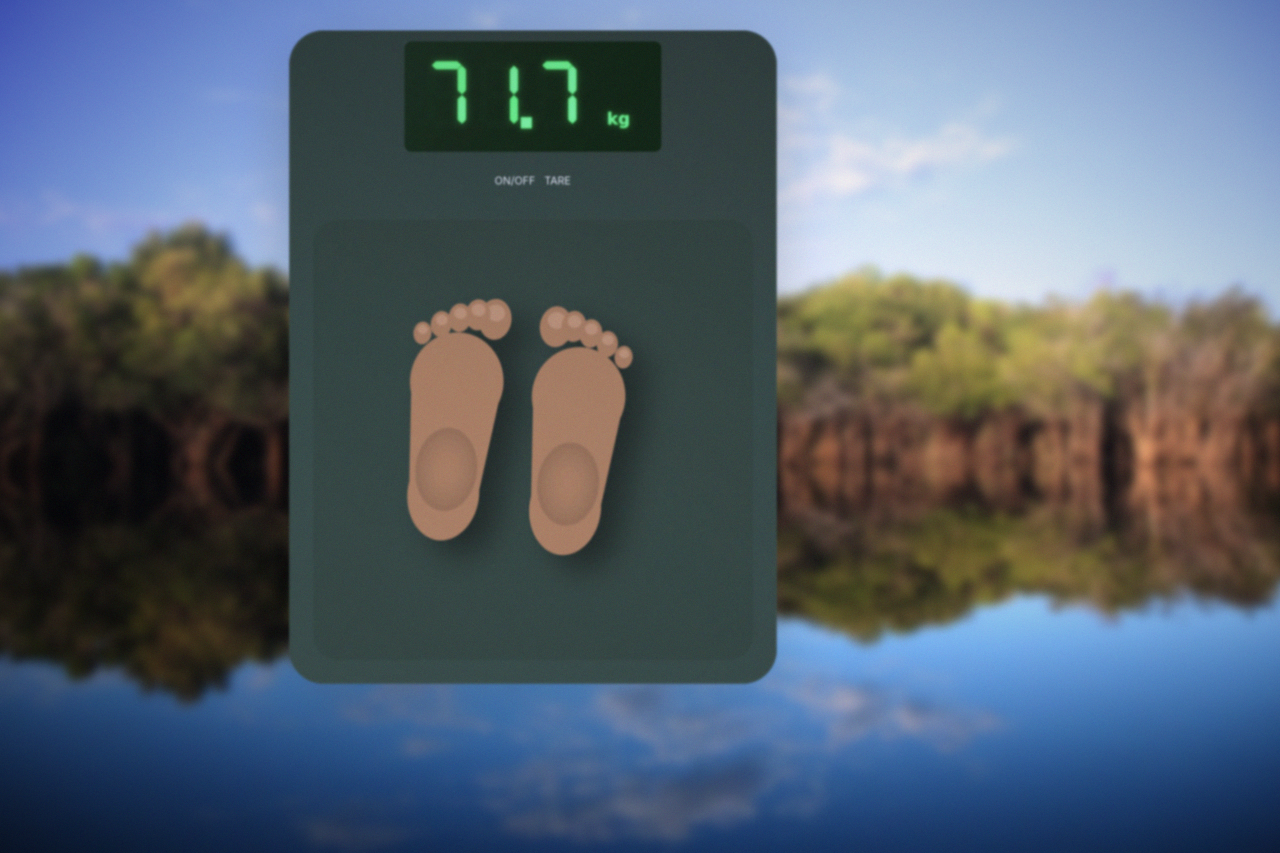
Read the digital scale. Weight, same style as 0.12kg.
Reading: 71.7kg
